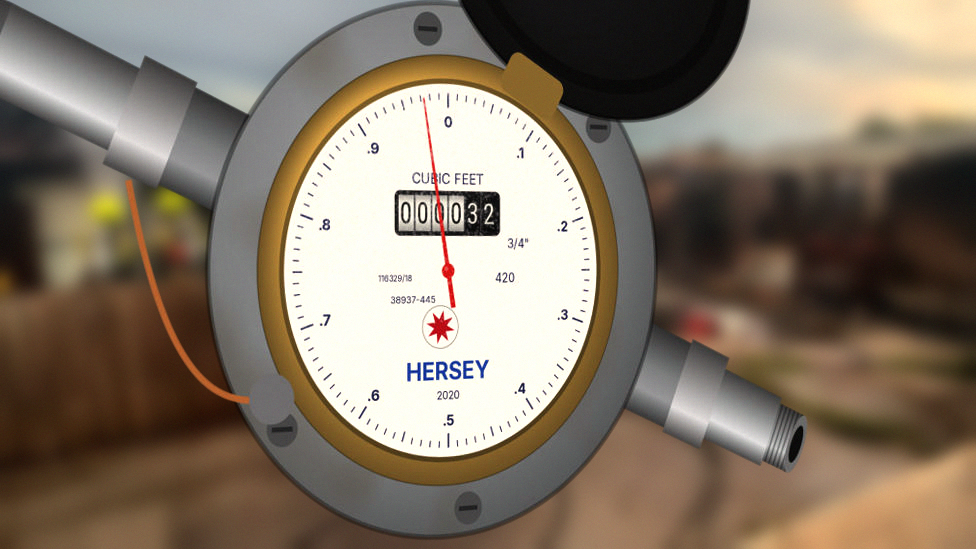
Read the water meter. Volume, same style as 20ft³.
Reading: 31.97ft³
